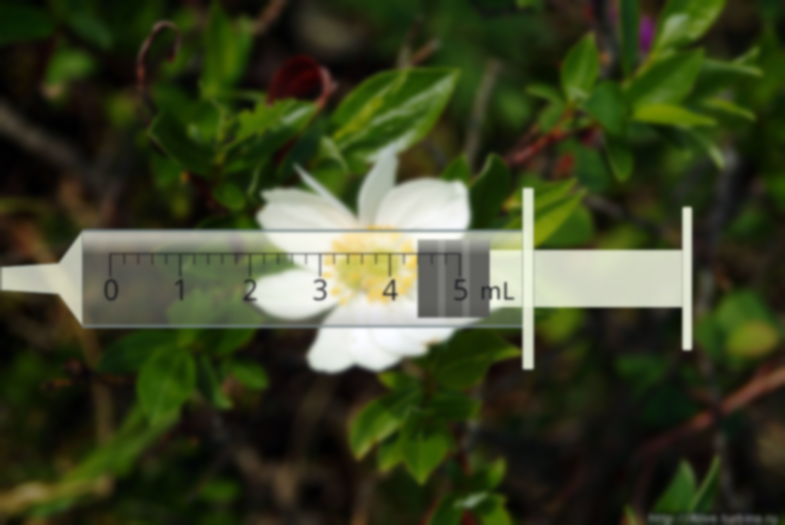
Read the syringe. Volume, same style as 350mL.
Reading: 4.4mL
